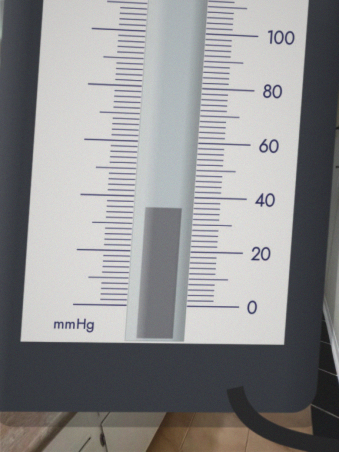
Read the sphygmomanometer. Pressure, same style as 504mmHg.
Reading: 36mmHg
